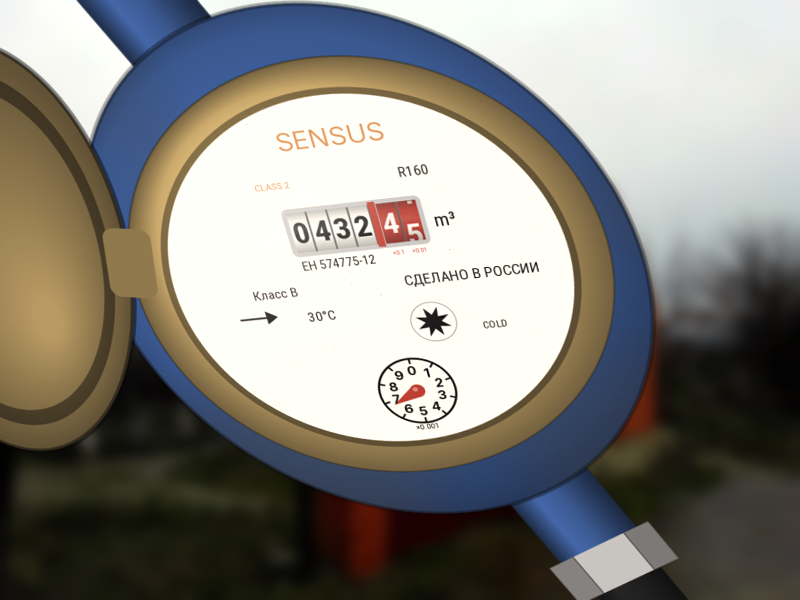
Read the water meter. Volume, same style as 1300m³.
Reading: 432.446m³
